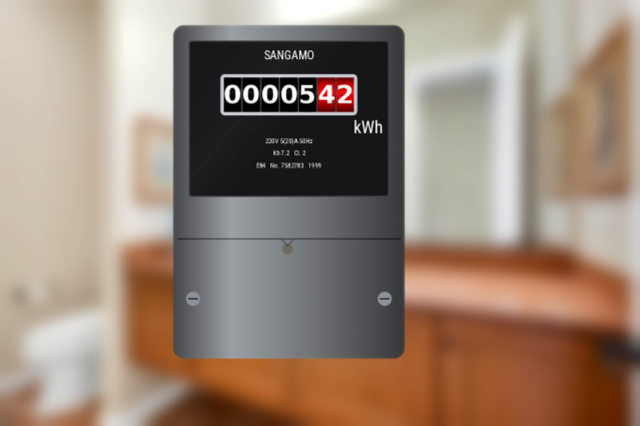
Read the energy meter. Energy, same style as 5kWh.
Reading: 5.42kWh
